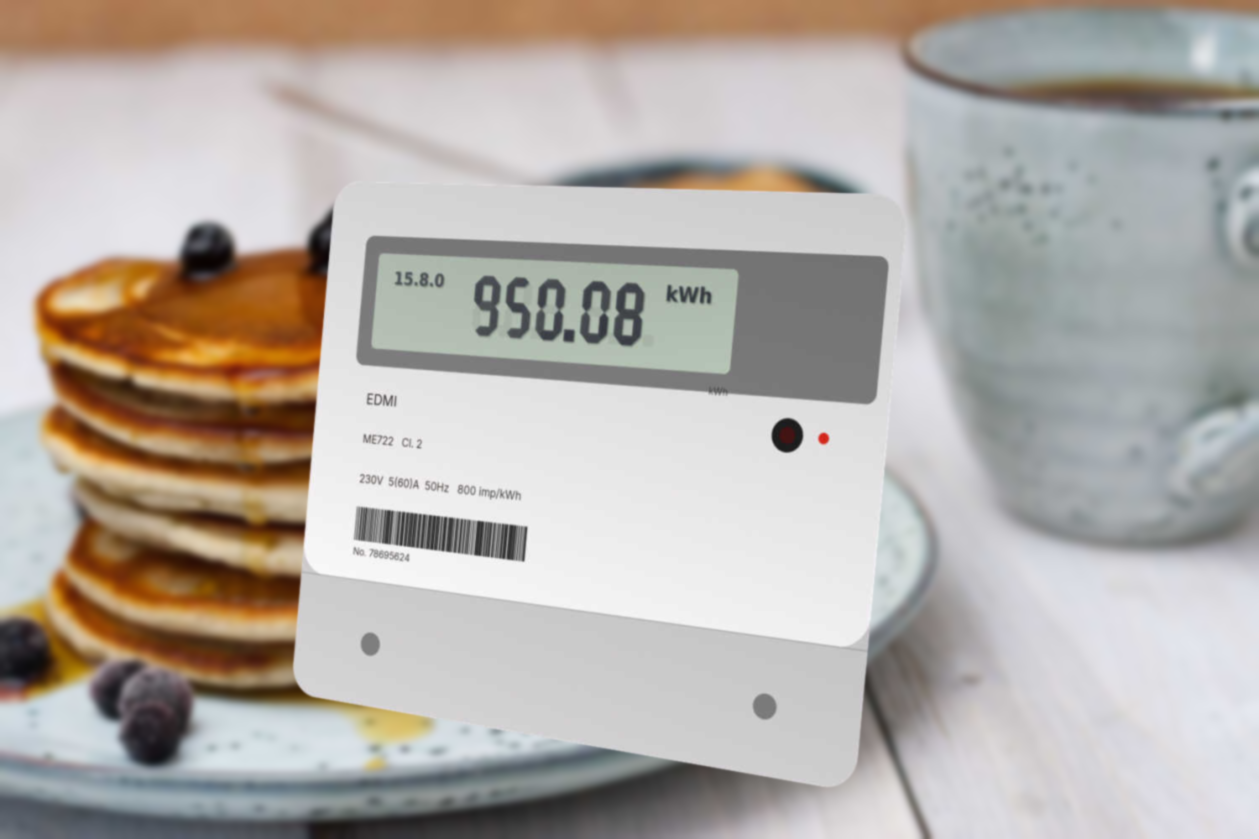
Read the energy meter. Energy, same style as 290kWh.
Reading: 950.08kWh
